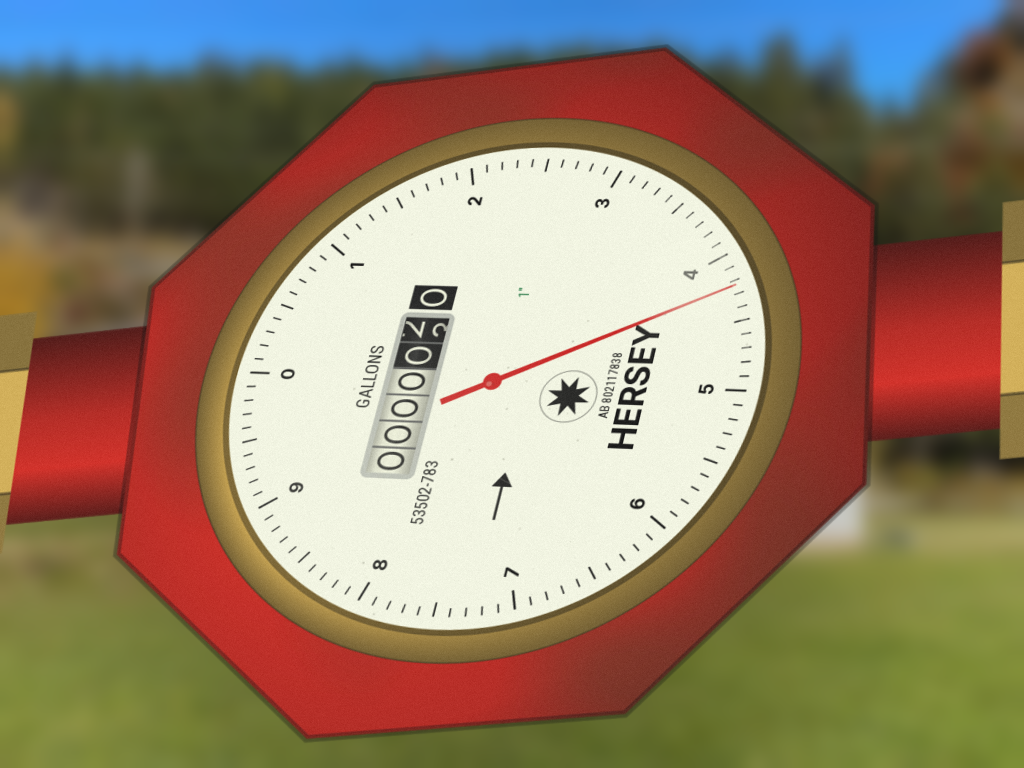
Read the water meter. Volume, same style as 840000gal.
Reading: 24.2gal
